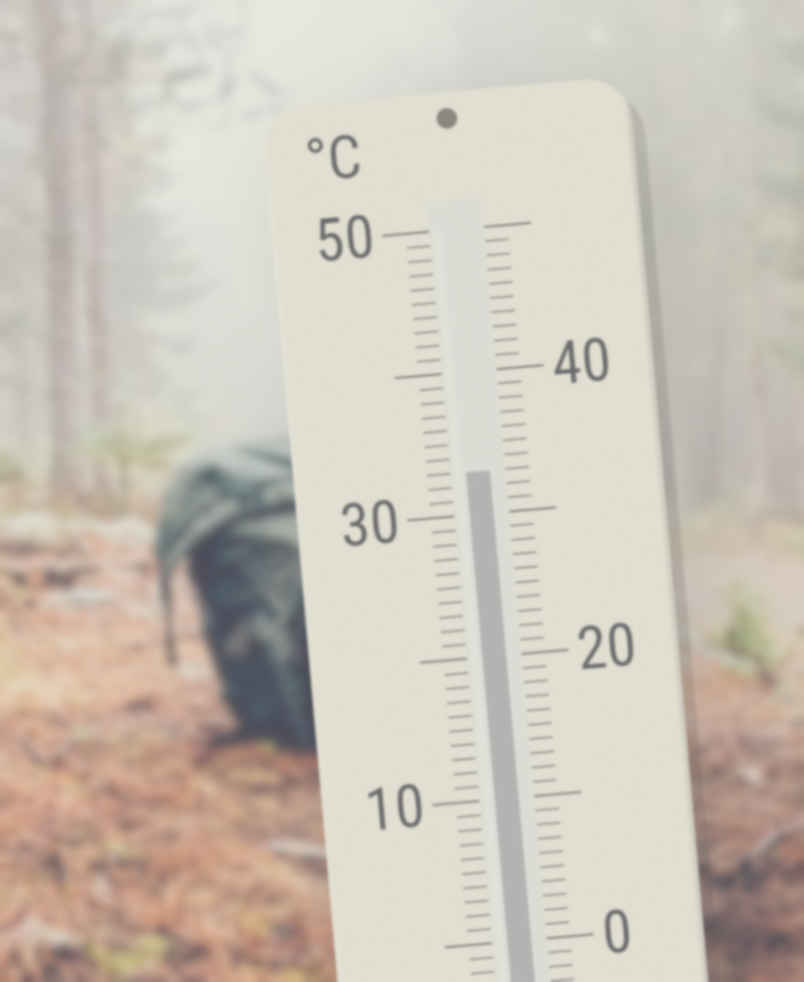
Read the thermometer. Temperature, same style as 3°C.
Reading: 33°C
